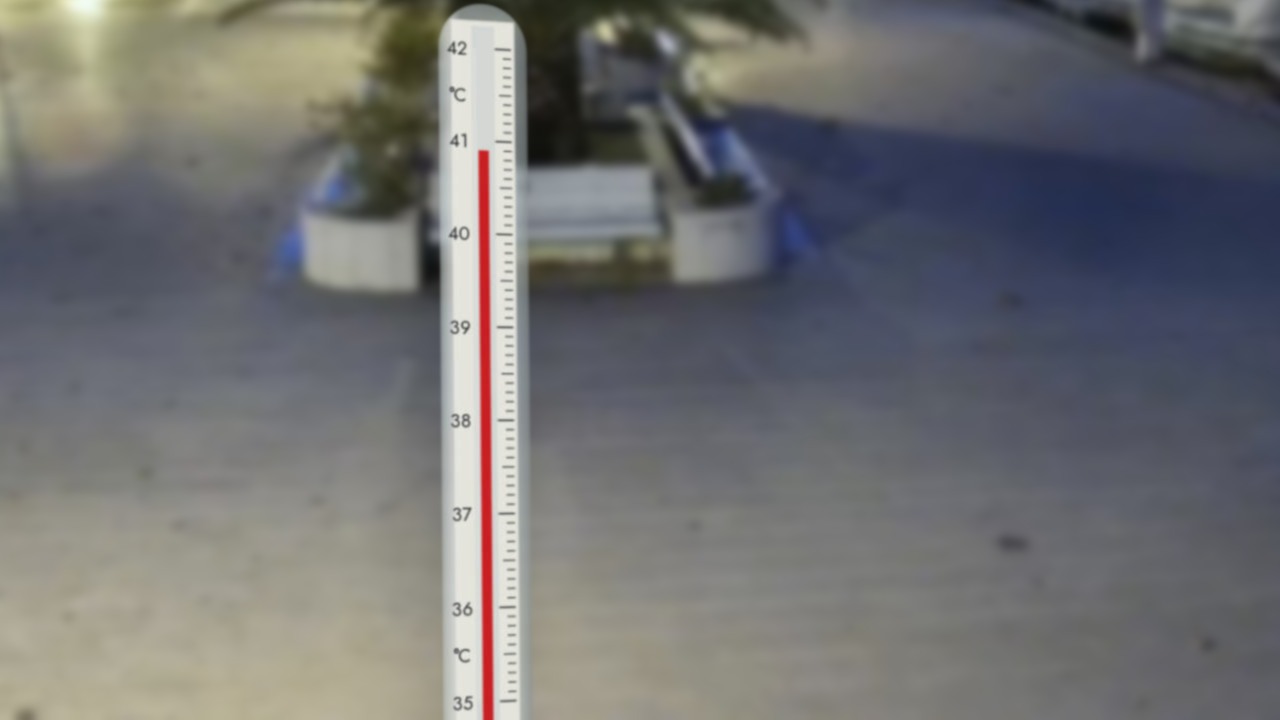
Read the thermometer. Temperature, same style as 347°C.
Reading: 40.9°C
